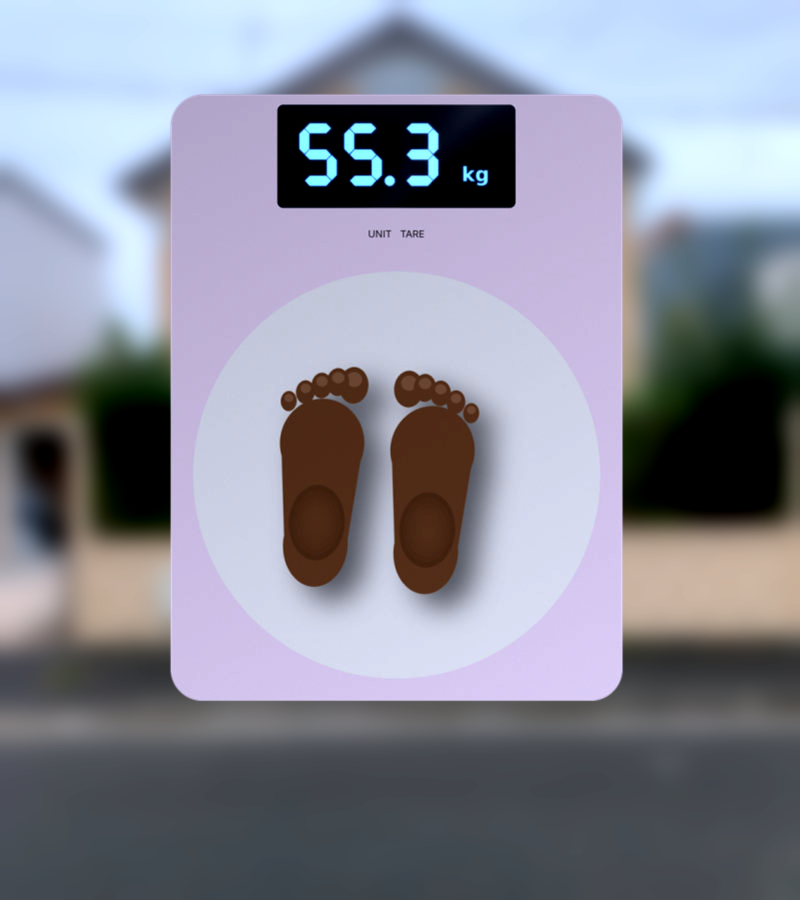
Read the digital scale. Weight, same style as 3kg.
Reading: 55.3kg
